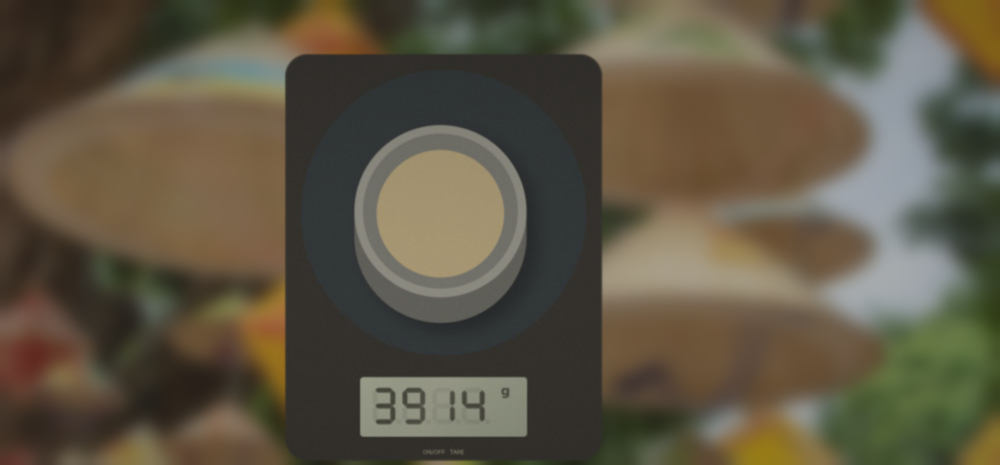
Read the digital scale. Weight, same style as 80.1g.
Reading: 3914g
